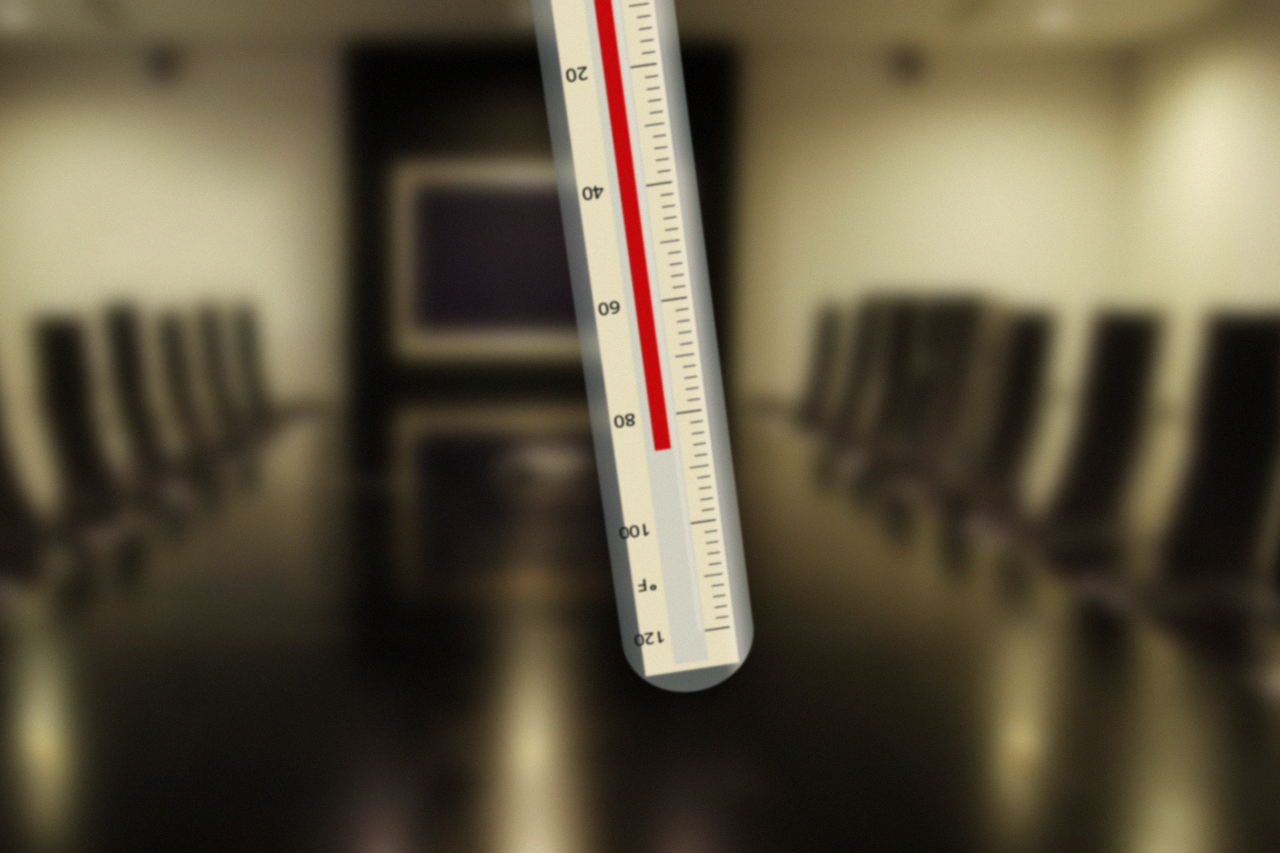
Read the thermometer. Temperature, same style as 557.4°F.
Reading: 86°F
